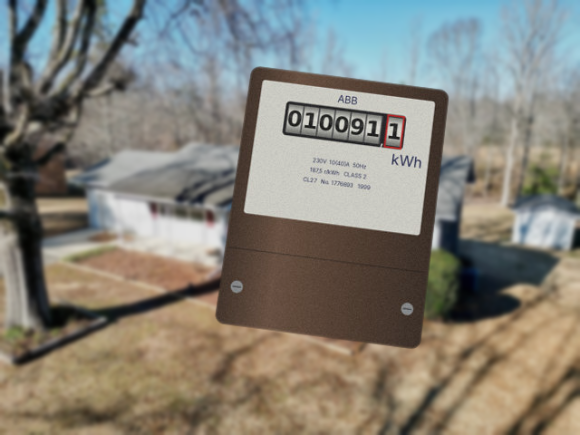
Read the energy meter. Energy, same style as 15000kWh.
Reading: 10091.1kWh
